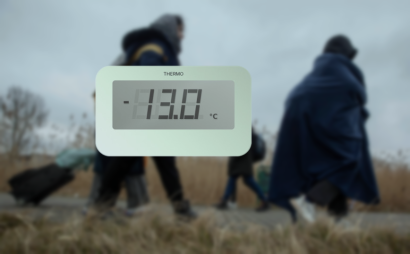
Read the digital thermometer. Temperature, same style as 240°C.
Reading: -13.0°C
